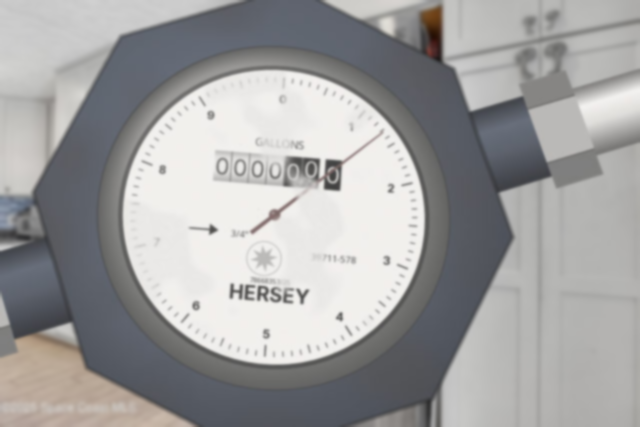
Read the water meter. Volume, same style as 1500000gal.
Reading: 1.3gal
